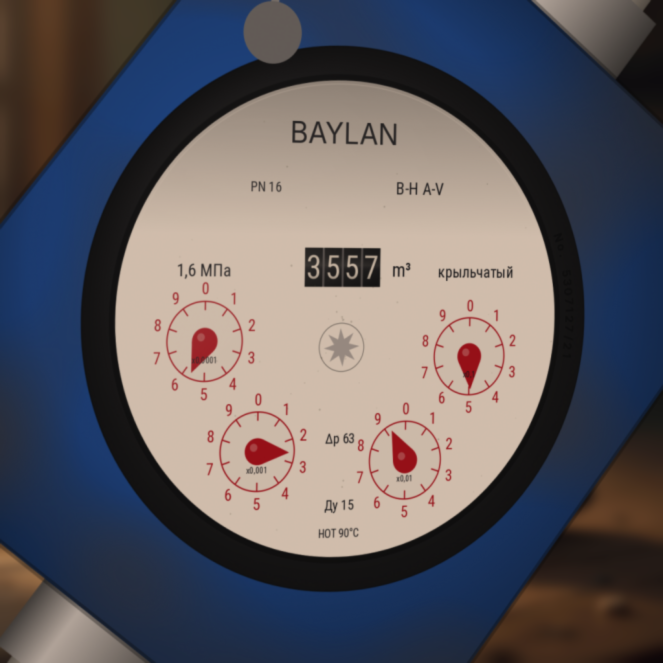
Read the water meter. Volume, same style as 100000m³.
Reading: 3557.4925m³
